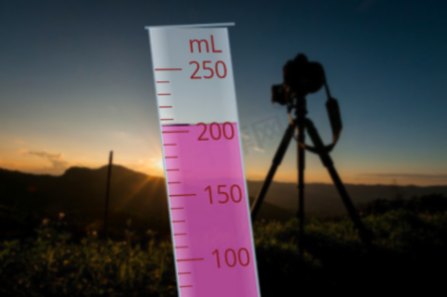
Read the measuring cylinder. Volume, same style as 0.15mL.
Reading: 205mL
